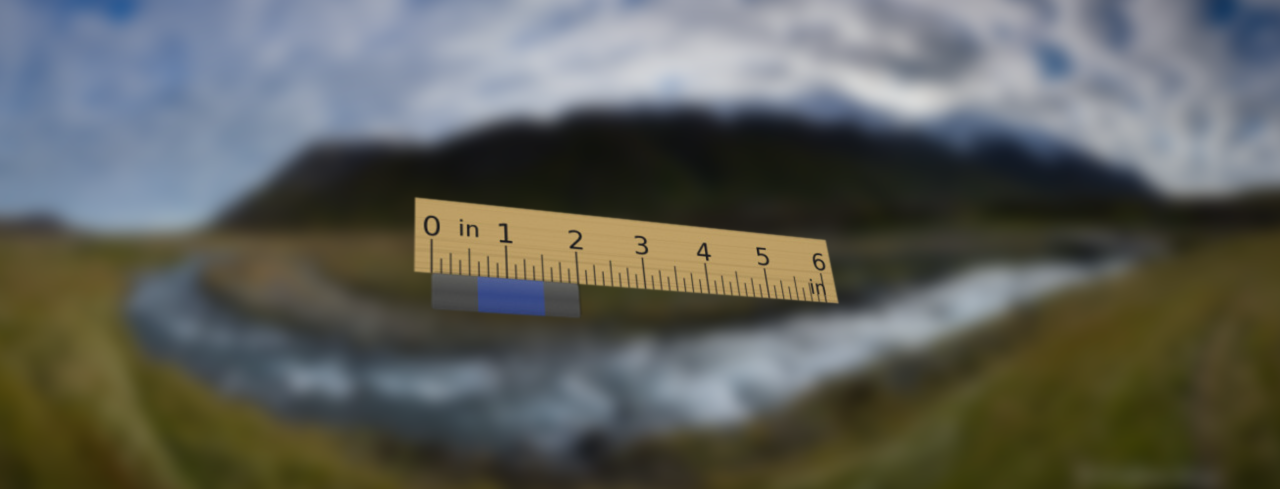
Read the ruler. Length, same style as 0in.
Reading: 2in
